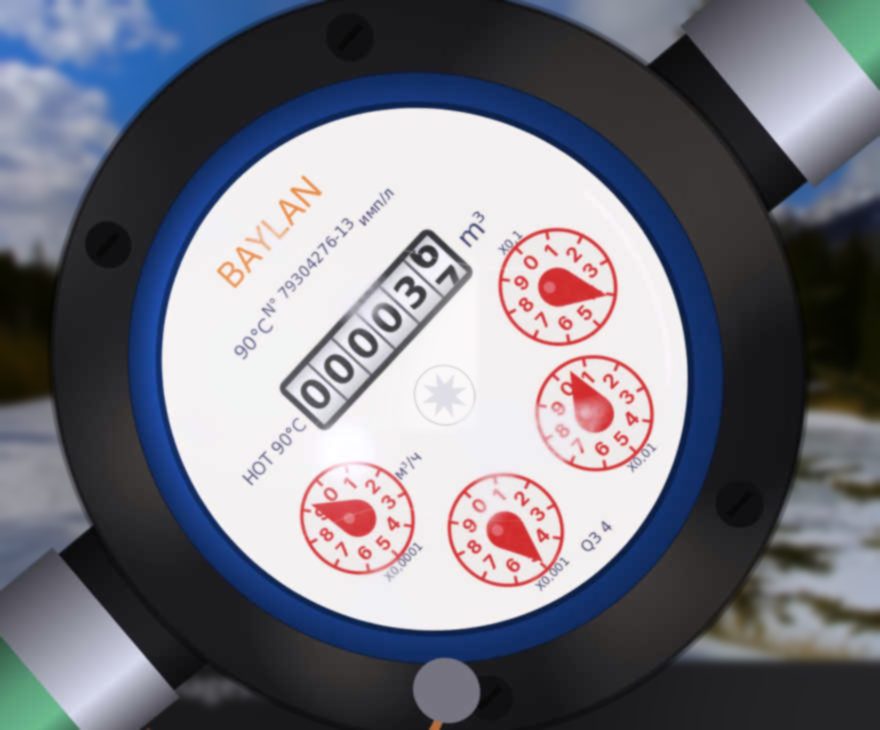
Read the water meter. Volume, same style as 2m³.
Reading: 36.4049m³
